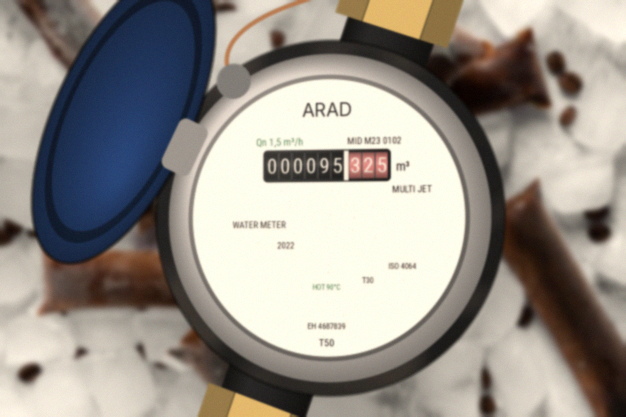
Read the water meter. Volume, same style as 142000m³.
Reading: 95.325m³
